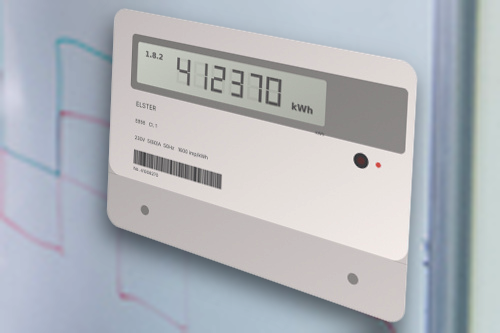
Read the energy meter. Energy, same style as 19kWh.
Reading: 412370kWh
